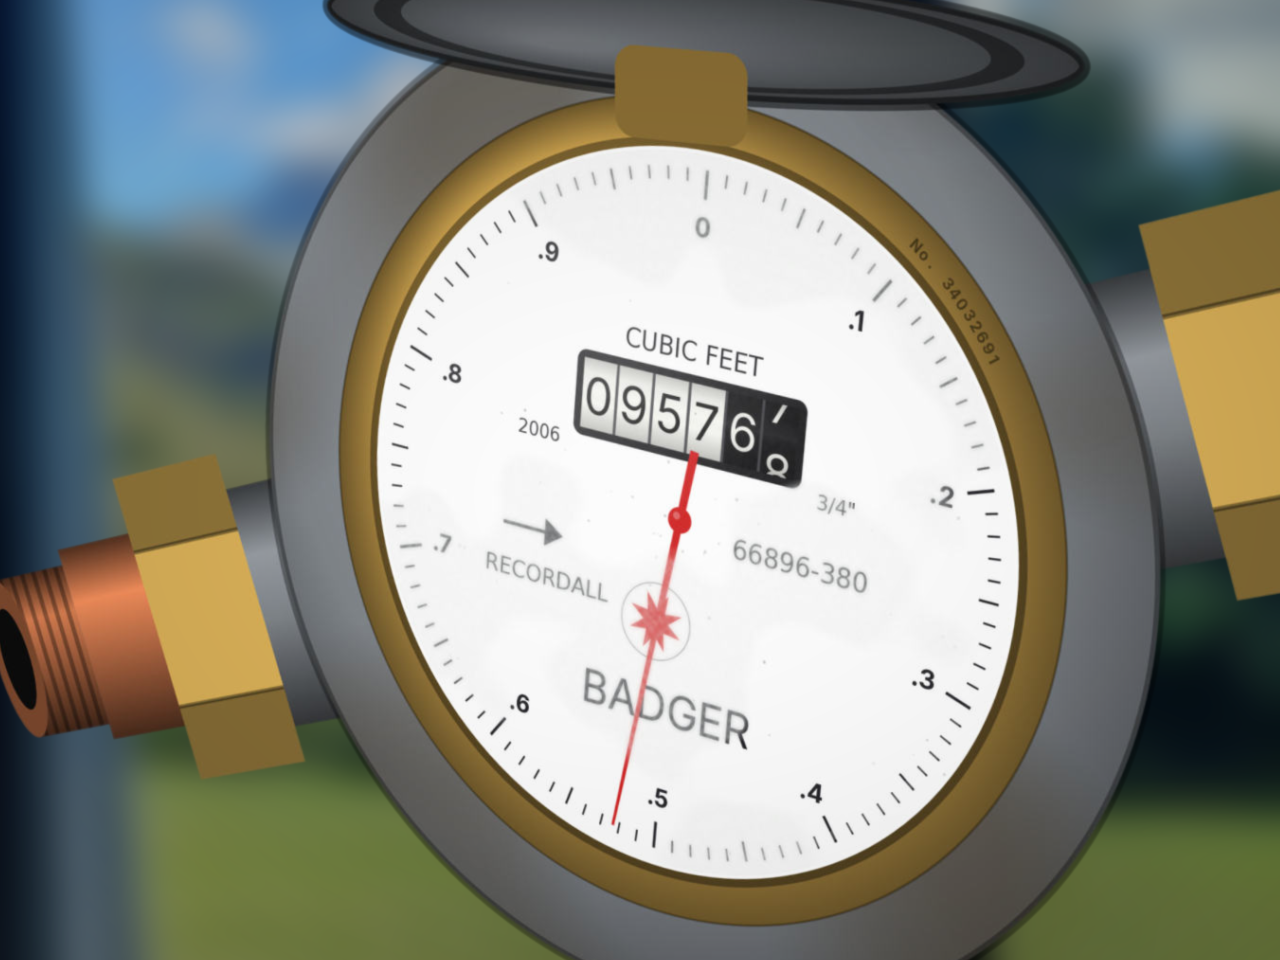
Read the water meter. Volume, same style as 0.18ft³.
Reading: 95767.52ft³
